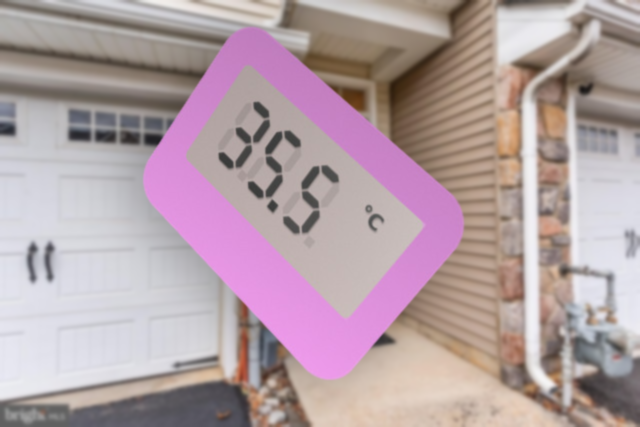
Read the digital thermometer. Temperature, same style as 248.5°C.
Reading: 35.5°C
